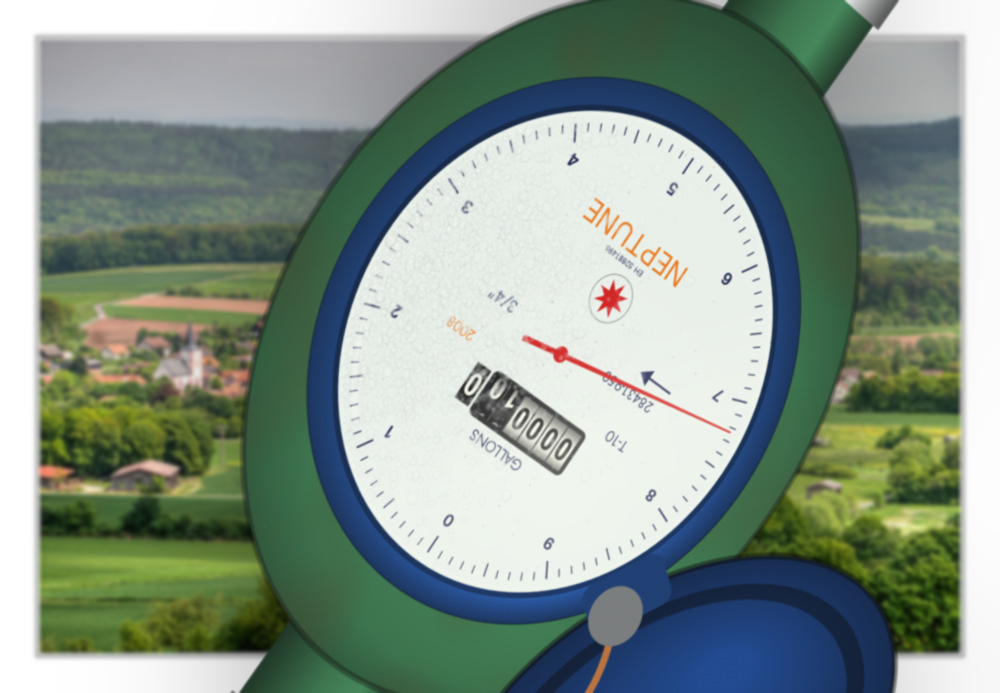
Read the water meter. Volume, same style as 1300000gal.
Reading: 97.2gal
